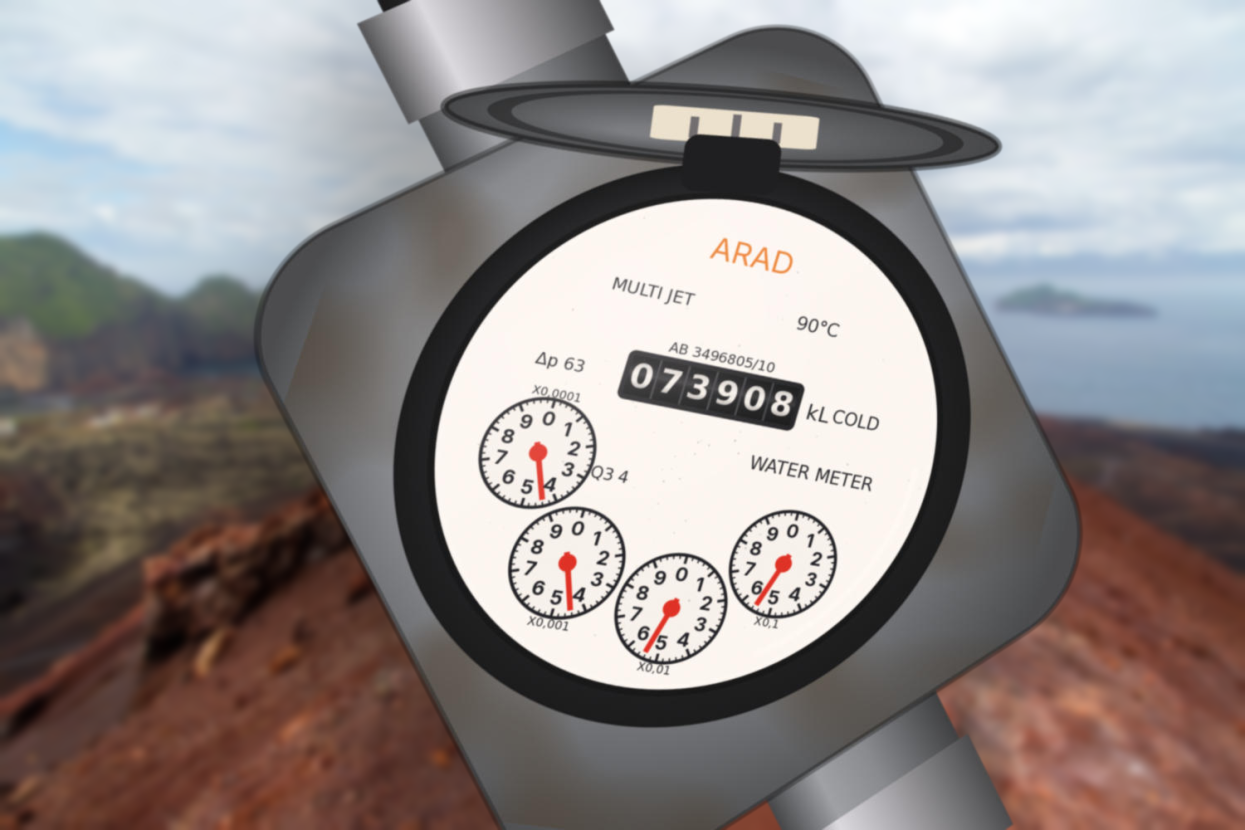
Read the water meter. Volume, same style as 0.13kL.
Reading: 73908.5544kL
